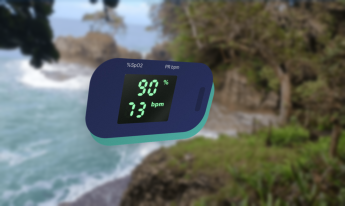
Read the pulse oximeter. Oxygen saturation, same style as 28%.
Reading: 90%
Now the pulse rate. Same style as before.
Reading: 73bpm
